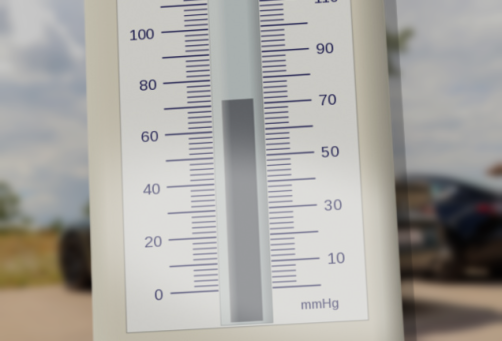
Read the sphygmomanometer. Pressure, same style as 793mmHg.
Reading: 72mmHg
